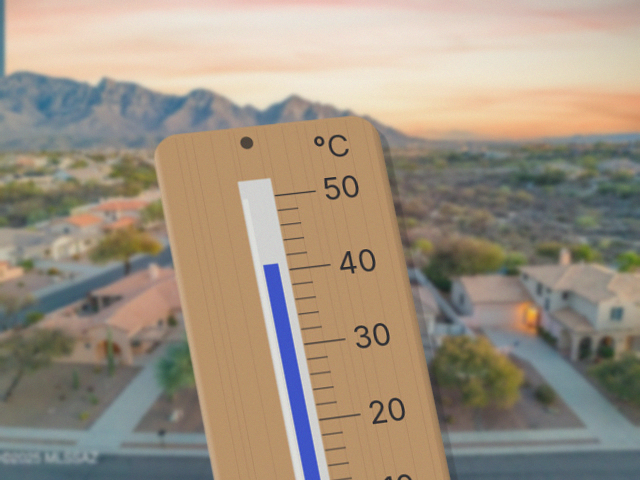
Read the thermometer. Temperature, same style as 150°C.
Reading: 41°C
